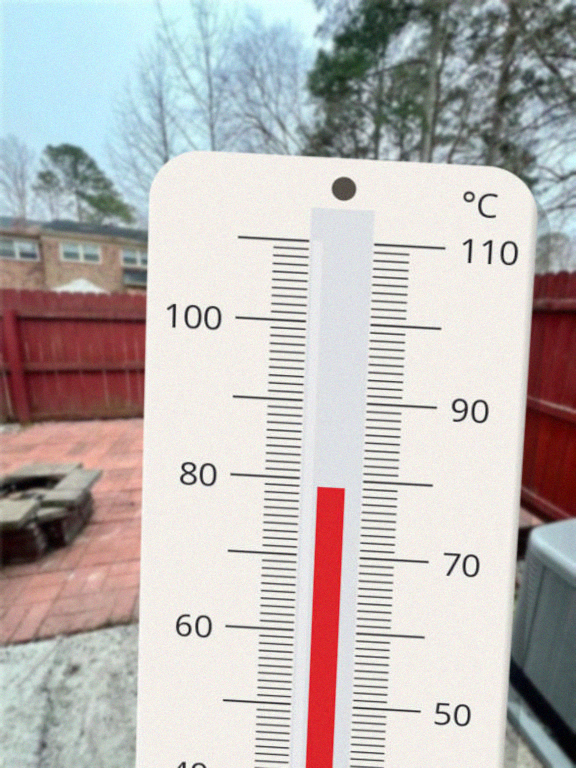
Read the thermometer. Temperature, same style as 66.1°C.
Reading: 79°C
